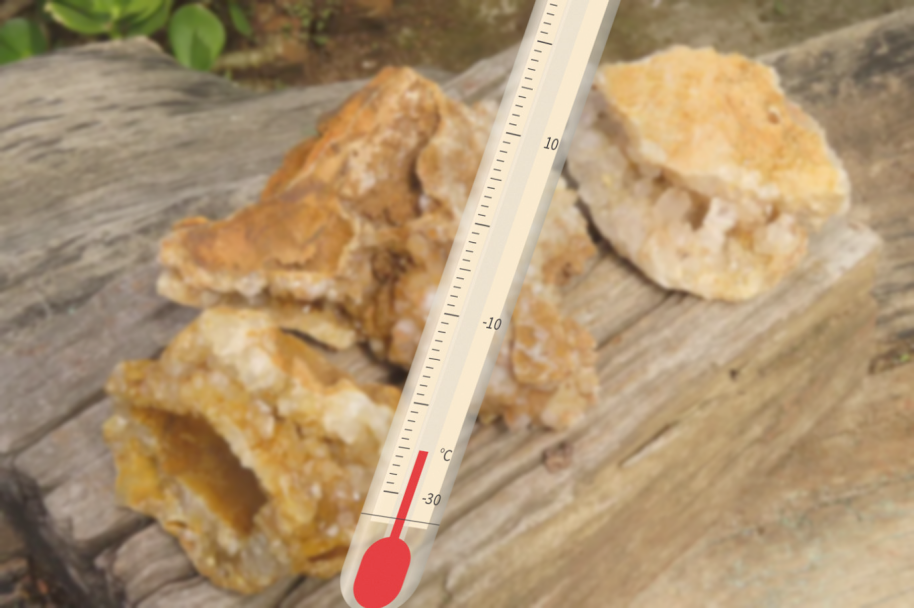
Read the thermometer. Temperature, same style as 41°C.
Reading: -25°C
